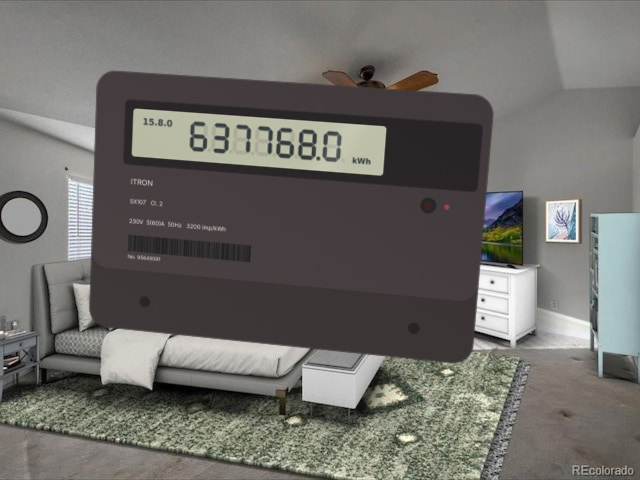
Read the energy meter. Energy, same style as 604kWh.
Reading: 637768.0kWh
